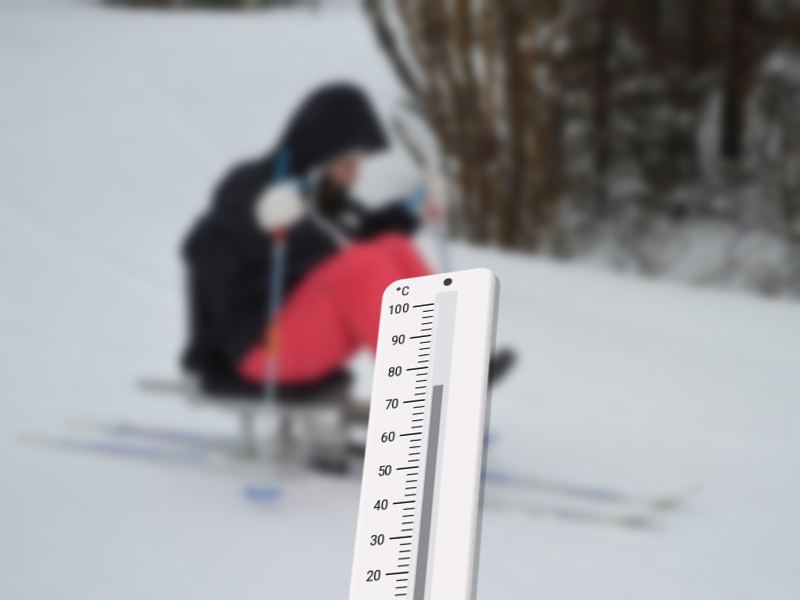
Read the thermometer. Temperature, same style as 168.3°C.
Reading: 74°C
